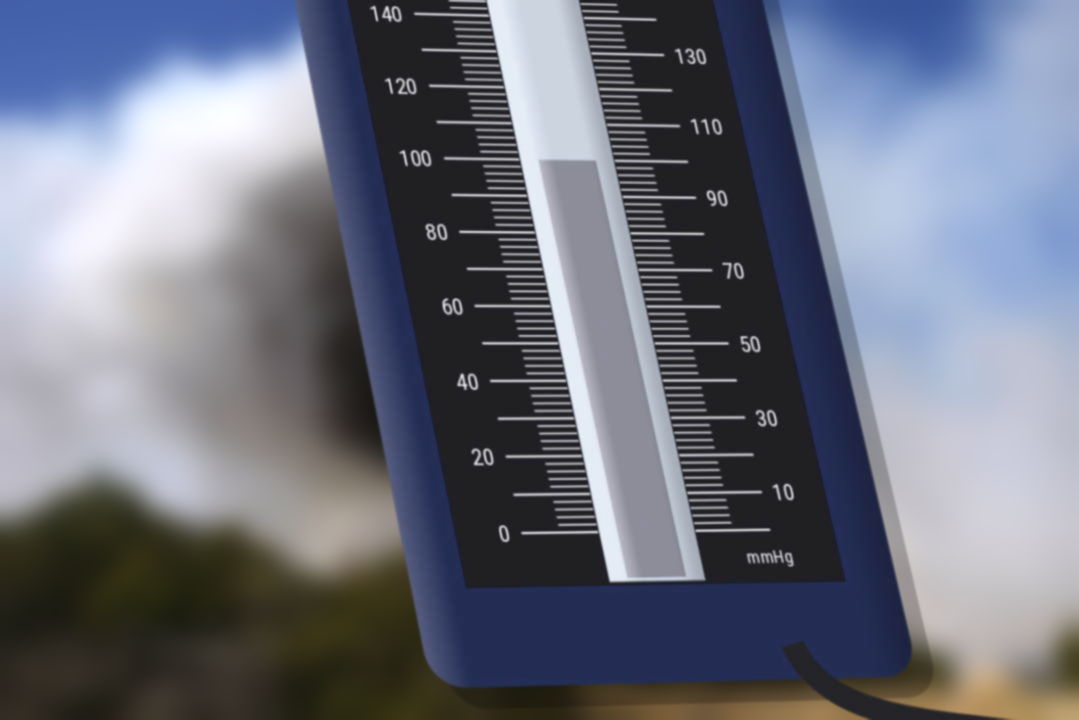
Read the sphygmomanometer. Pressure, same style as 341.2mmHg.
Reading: 100mmHg
